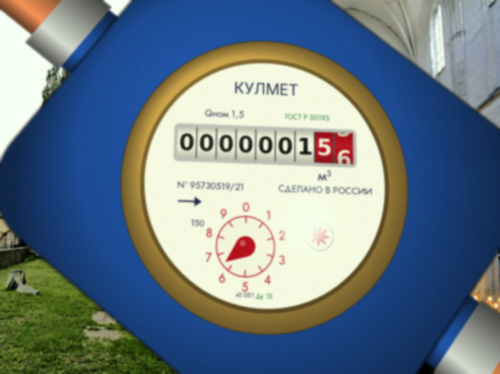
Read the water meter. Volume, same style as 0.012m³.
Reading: 1.556m³
